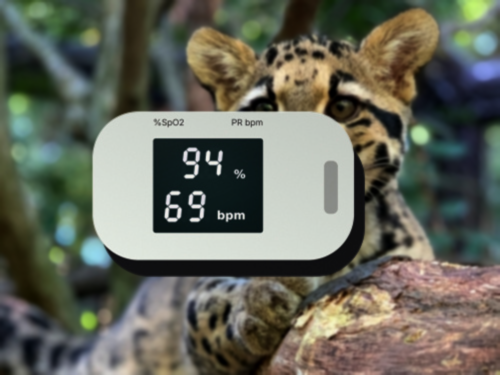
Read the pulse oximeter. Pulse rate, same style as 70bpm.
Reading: 69bpm
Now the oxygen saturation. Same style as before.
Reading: 94%
